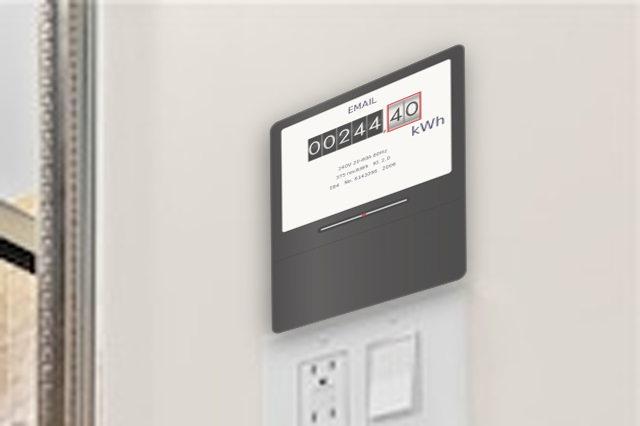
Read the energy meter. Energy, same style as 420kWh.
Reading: 244.40kWh
